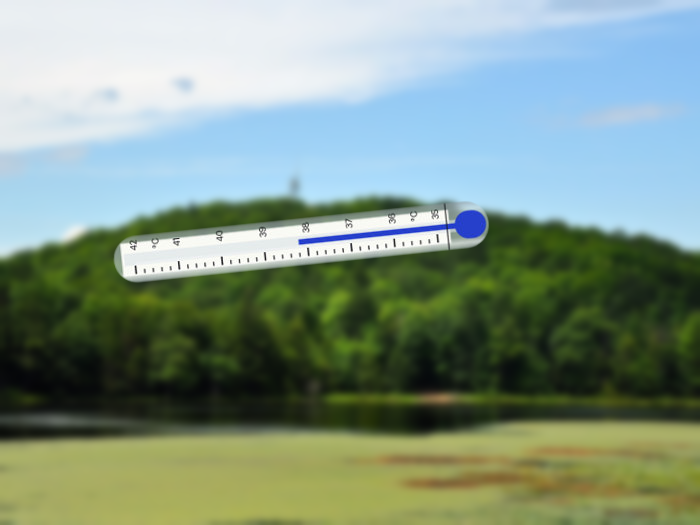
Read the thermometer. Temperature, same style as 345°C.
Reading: 38.2°C
